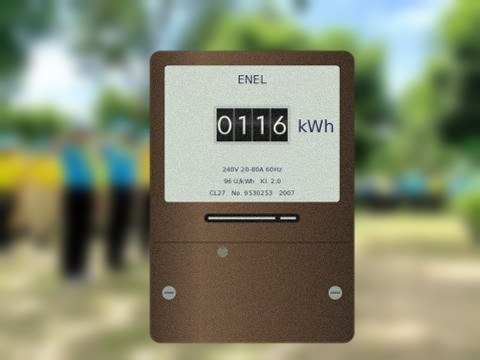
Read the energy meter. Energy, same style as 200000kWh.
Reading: 116kWh
